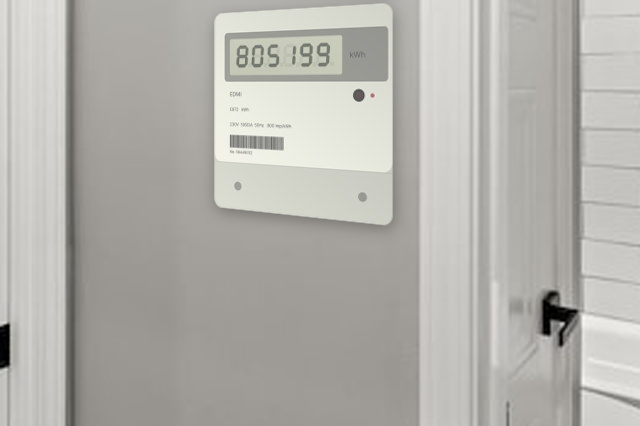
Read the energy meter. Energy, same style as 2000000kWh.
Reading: 805199kWh
